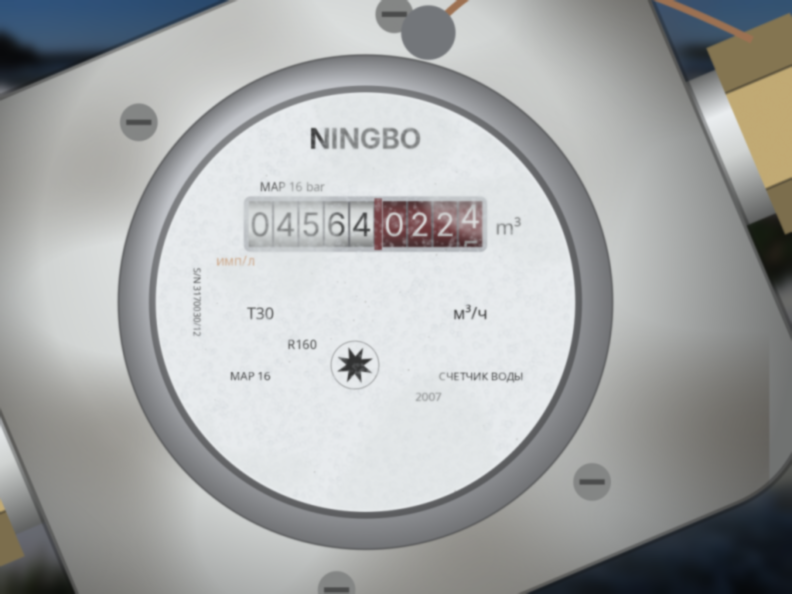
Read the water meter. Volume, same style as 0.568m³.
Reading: 4564.0224m³
